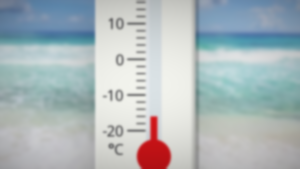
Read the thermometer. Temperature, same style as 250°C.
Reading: -16°C
